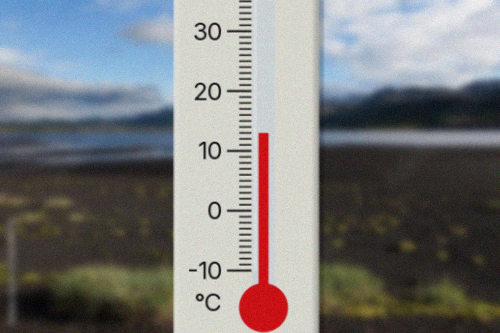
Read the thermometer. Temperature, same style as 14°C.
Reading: 13°C
